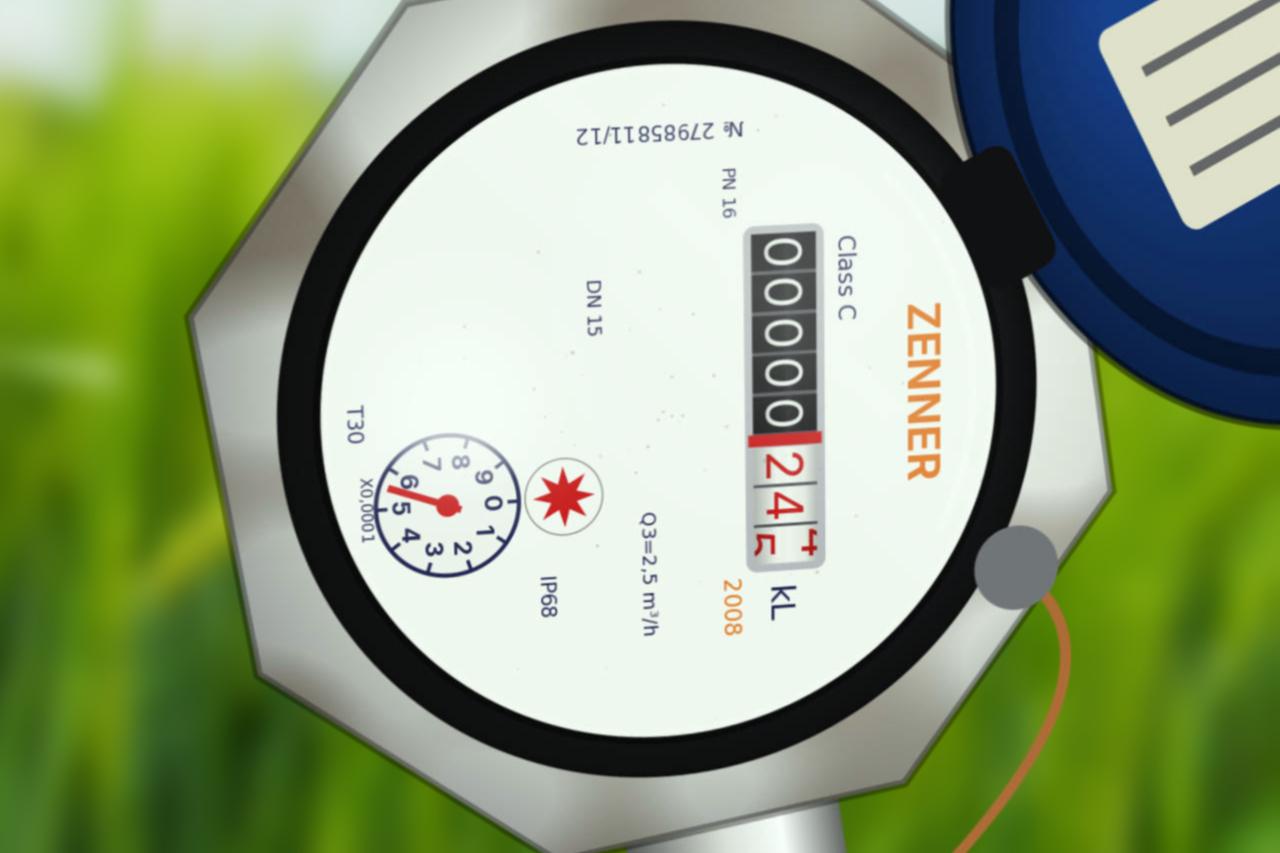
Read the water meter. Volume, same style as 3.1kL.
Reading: 0.2445kL
